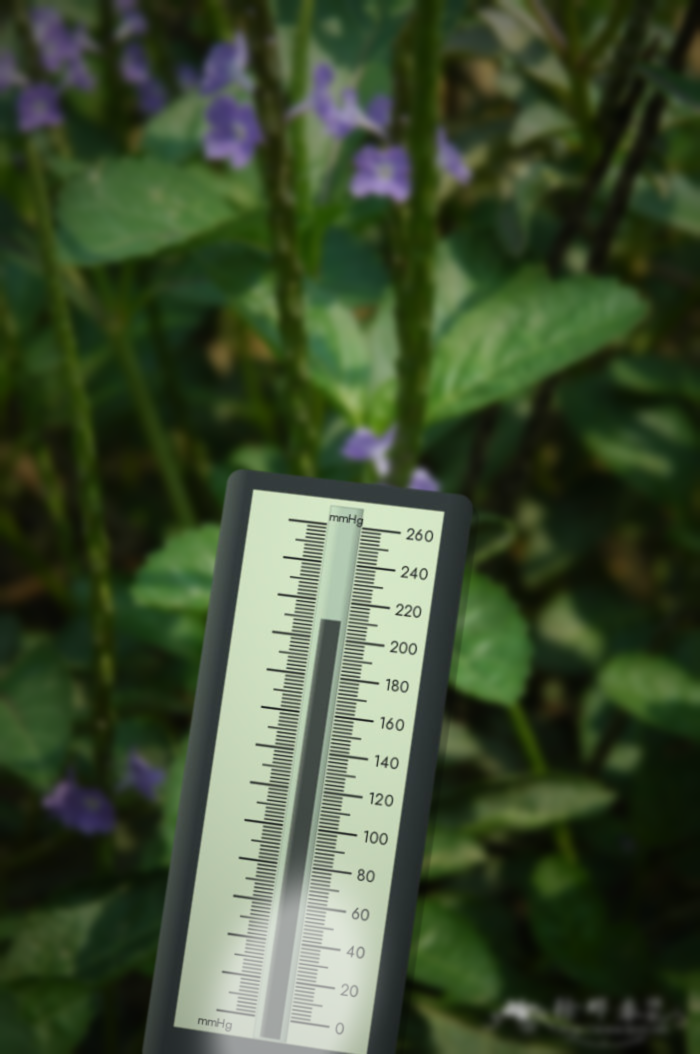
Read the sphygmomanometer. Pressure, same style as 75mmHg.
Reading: 210mmHg
